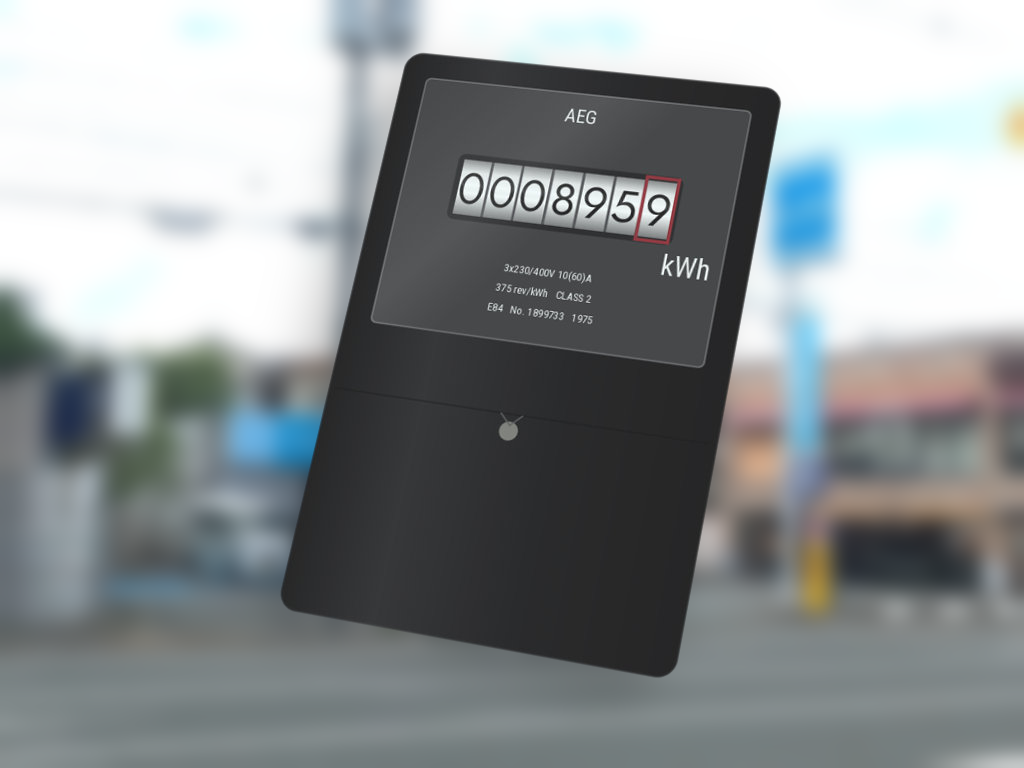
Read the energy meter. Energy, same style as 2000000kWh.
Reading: 895.9kWh
